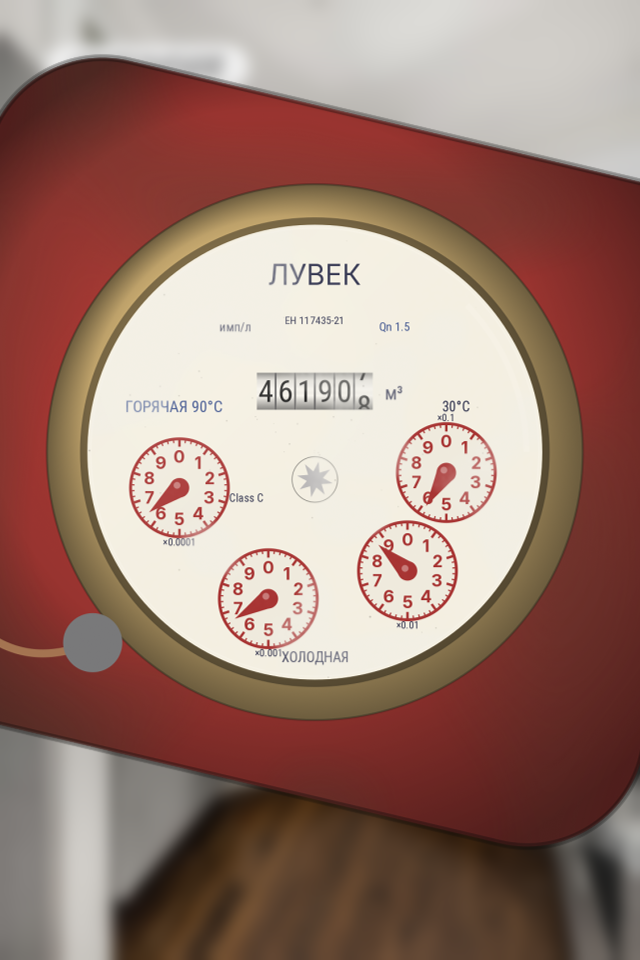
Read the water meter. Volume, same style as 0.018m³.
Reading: 461907.5866m³
